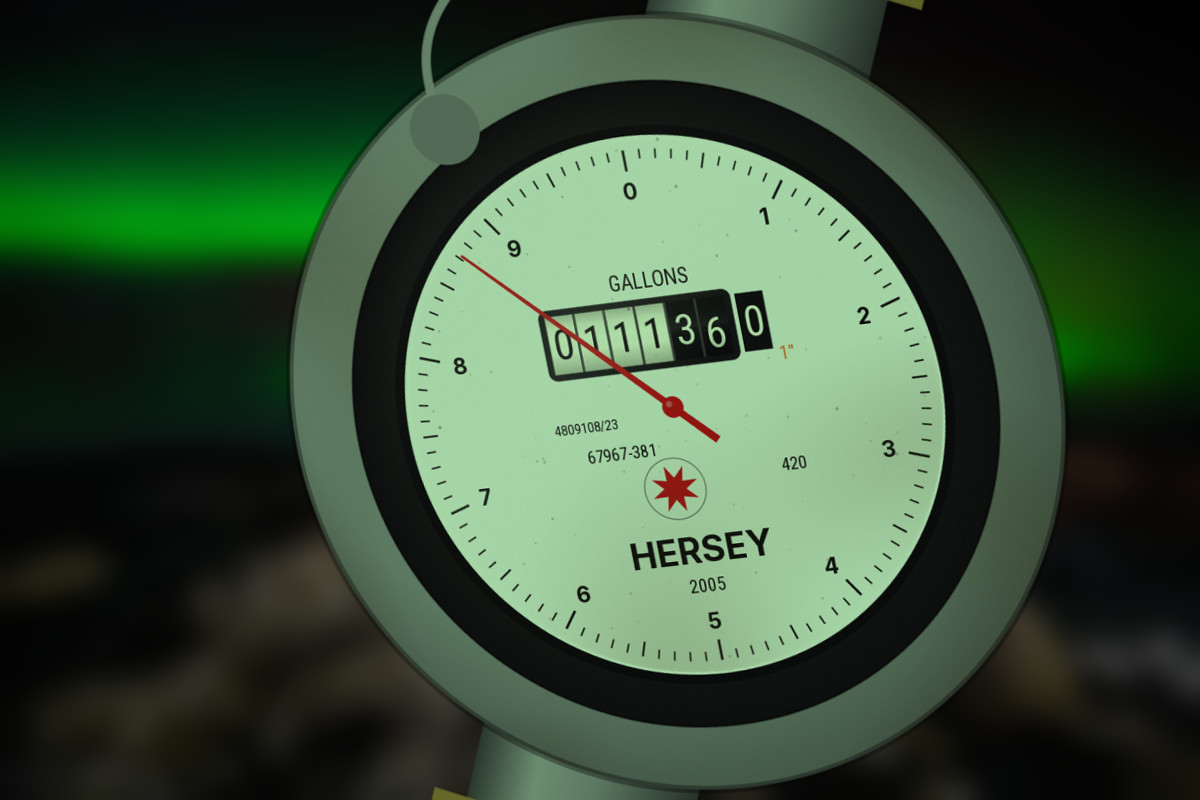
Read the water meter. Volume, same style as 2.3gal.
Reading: 111358.7gal
